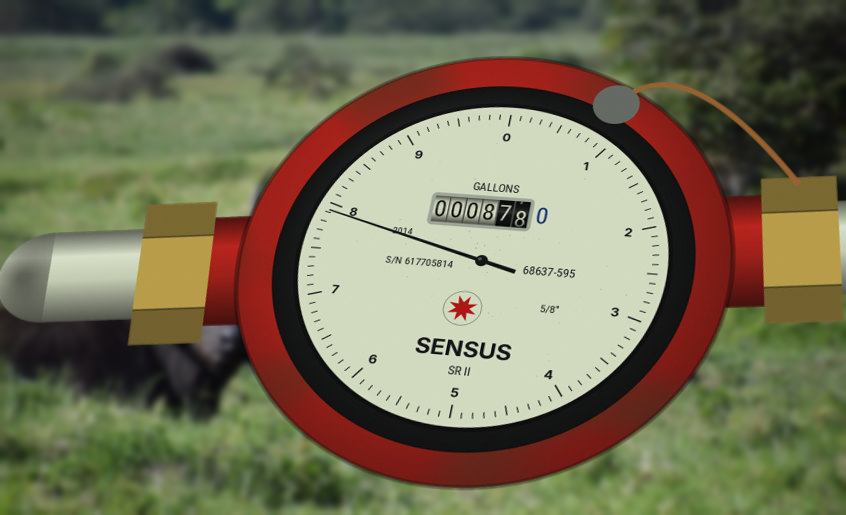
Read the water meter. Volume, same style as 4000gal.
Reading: 8777.9gal
